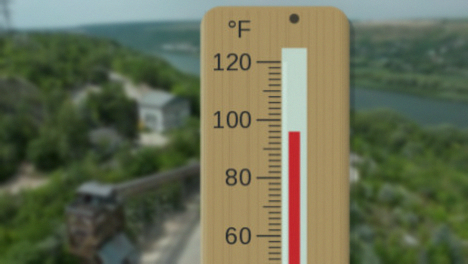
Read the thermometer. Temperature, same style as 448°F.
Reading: 96°F
